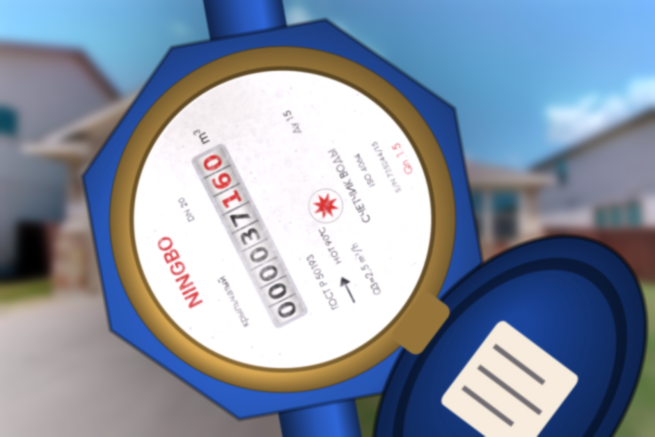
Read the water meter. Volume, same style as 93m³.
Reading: 37.160m³
